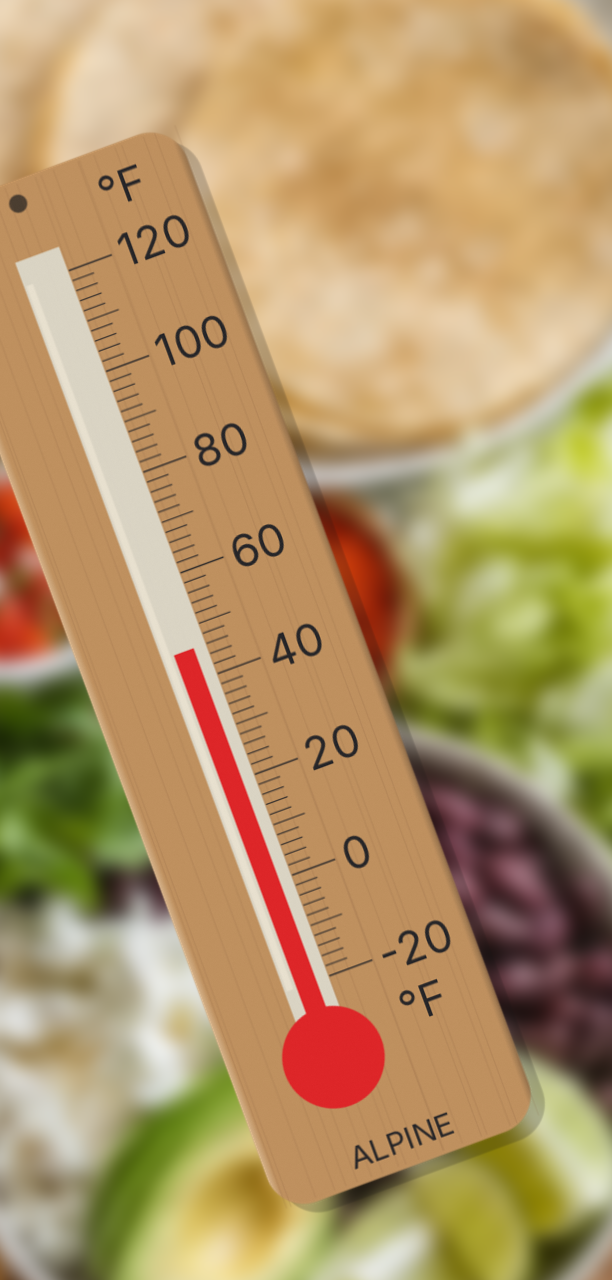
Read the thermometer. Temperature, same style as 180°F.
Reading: 46°F
